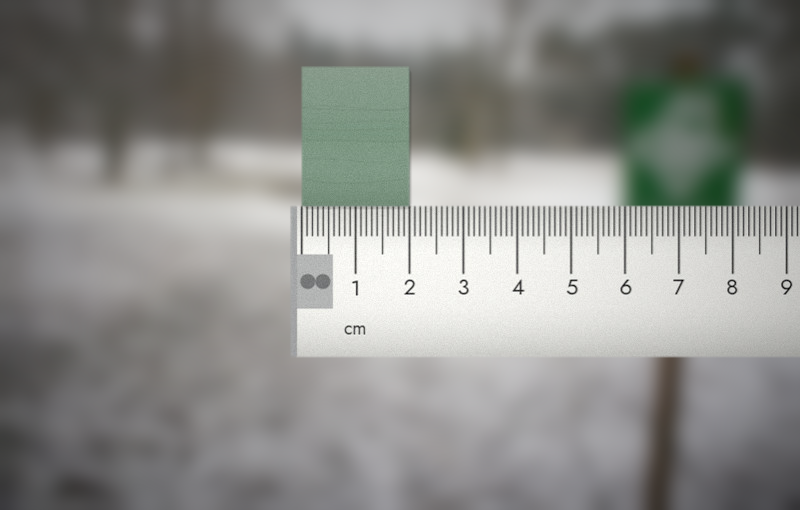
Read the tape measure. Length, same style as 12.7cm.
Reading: 2cm
